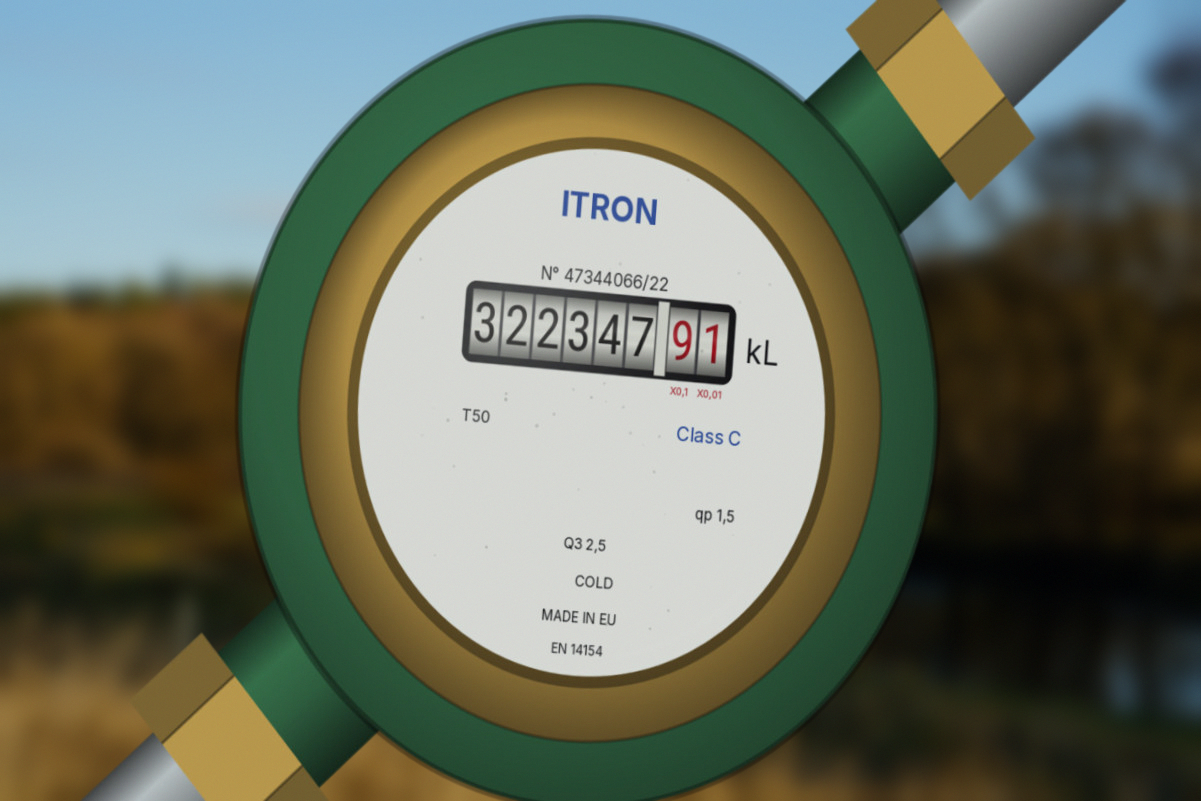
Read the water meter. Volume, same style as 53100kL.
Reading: 322347.91kL
